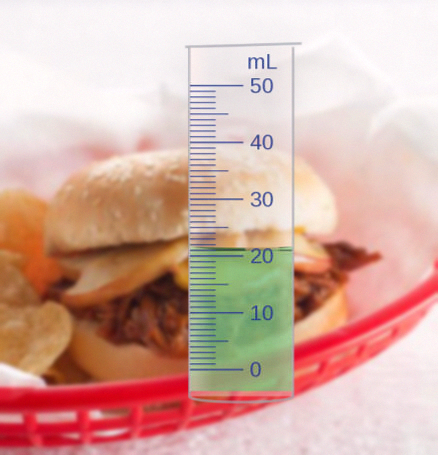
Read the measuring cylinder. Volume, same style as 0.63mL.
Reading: 21mL
